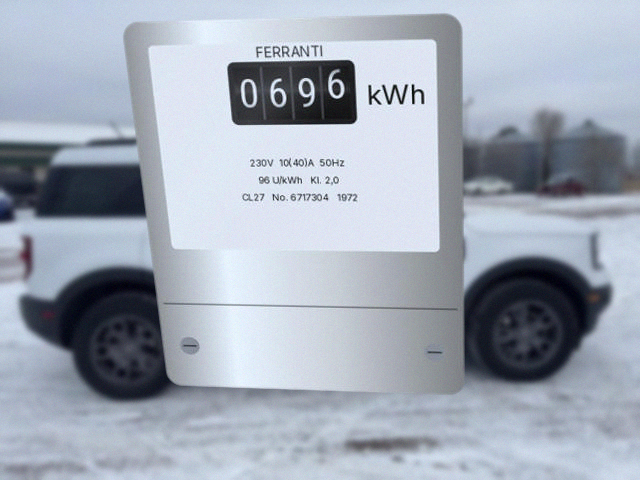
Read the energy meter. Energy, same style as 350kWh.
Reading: 696kWh
